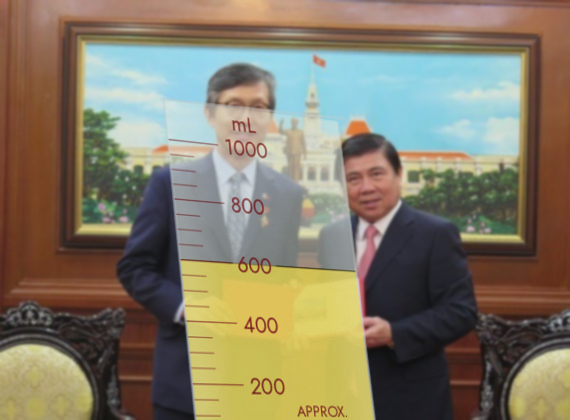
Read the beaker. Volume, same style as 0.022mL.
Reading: 600mL
